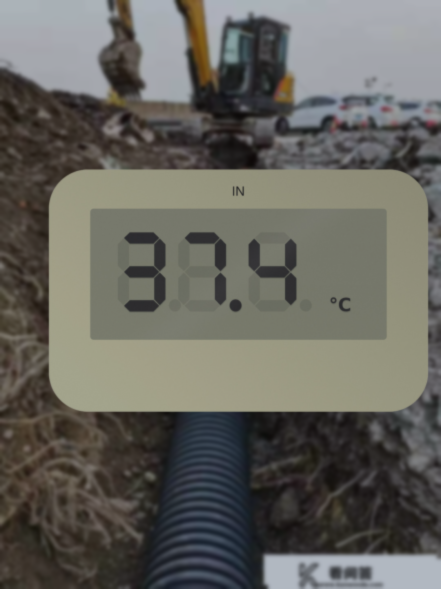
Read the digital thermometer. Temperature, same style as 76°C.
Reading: 37.4°C
